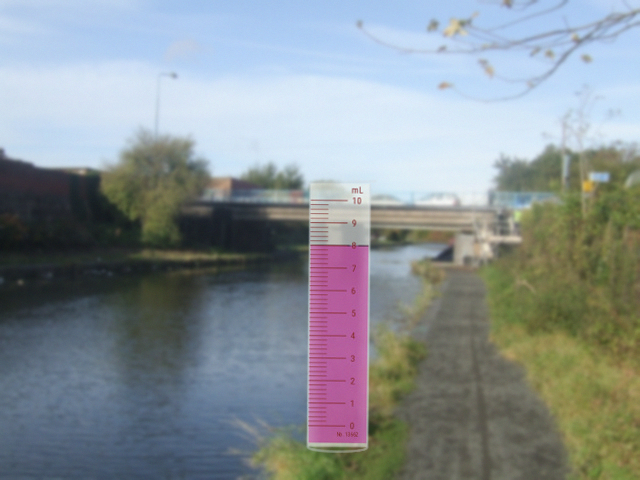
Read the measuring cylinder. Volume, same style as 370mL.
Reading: 8mL
